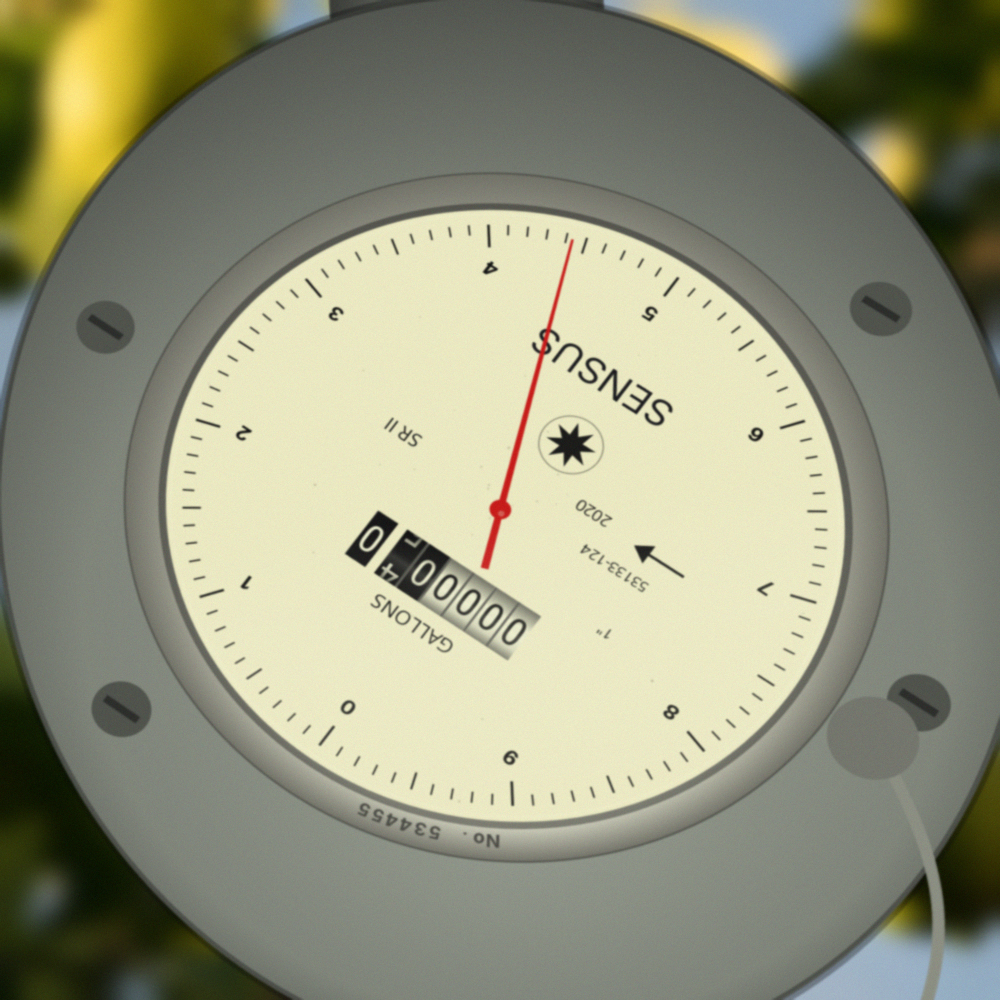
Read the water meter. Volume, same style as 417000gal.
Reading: 44.4gal
